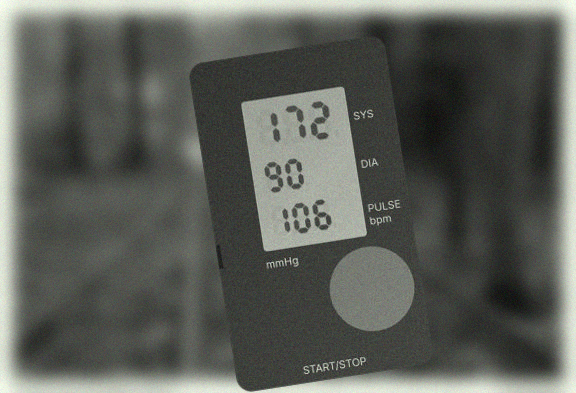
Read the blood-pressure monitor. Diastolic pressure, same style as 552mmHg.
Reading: 90mmHg
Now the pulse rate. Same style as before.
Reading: 106bpm
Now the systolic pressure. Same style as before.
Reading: 172mmHg
